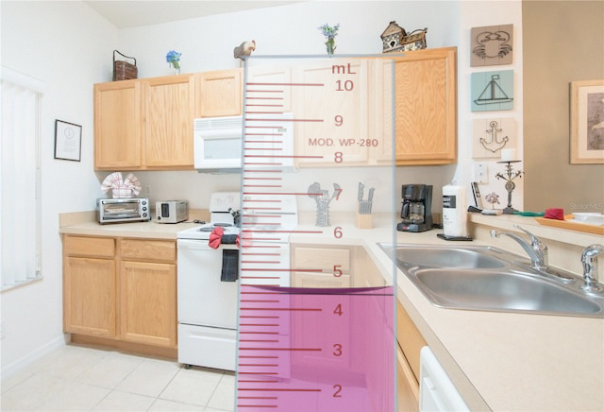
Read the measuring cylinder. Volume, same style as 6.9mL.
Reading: 4.4mL
